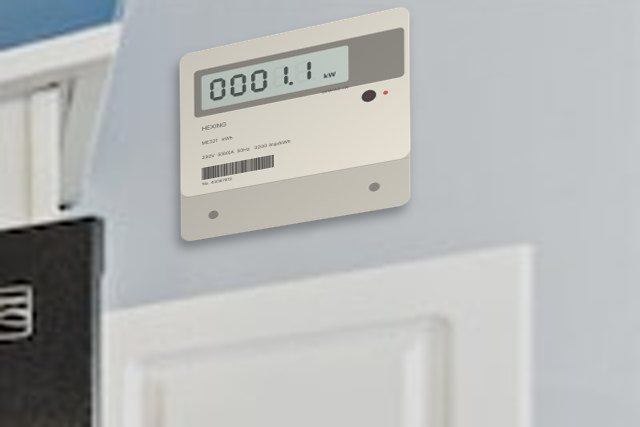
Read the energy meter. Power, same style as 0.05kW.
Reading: 1.1kW
